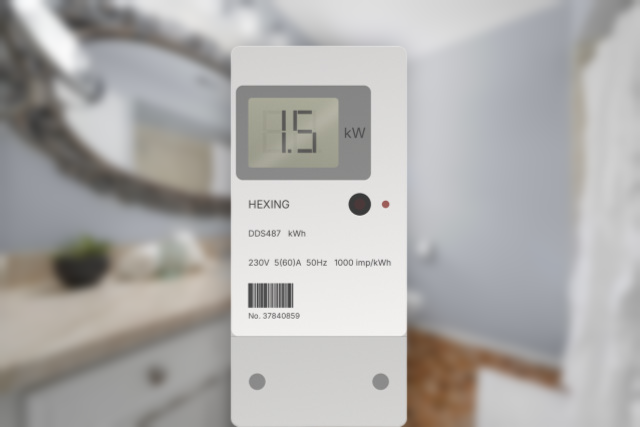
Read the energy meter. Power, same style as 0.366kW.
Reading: 1.5kW
